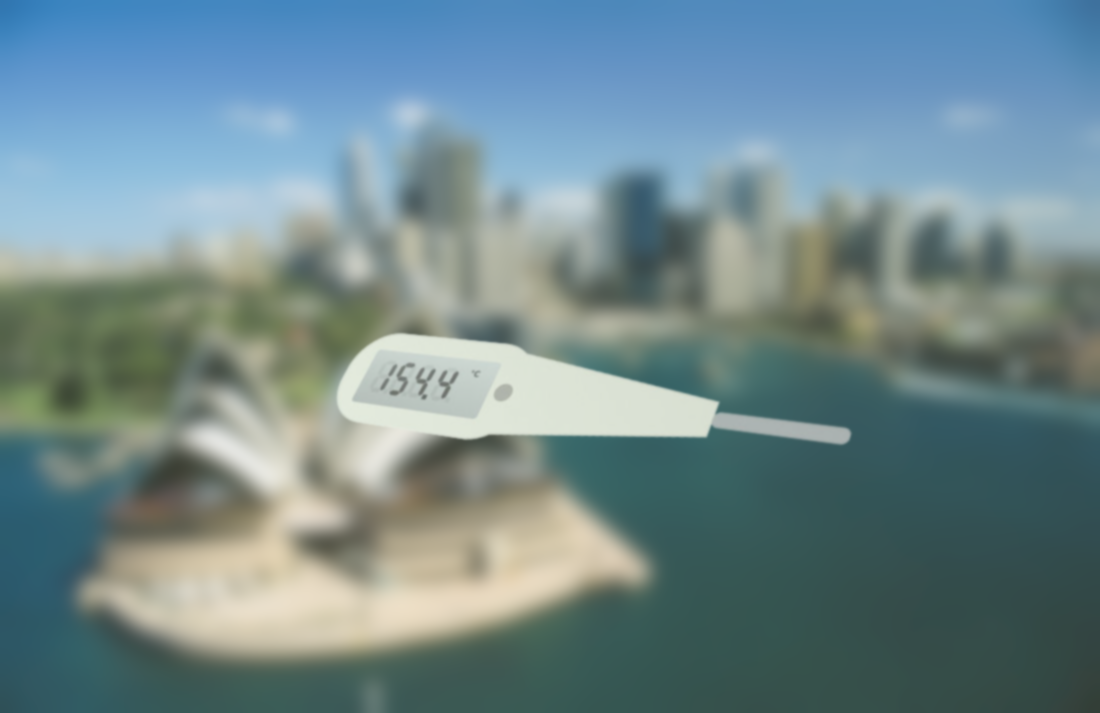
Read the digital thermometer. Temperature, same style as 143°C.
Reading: 154.4°C
